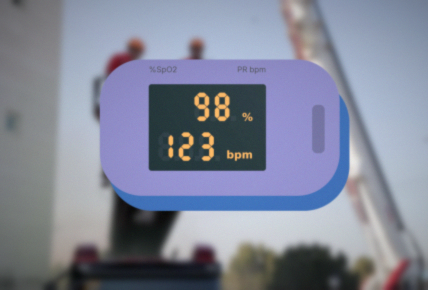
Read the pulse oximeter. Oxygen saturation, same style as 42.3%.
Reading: 98%
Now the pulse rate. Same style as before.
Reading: 123bpm
